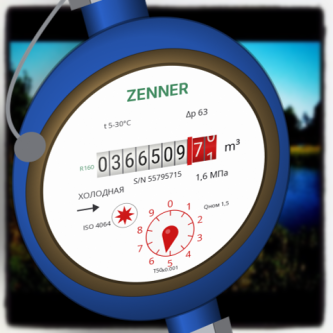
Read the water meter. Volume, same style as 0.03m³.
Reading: 366509.705m³
